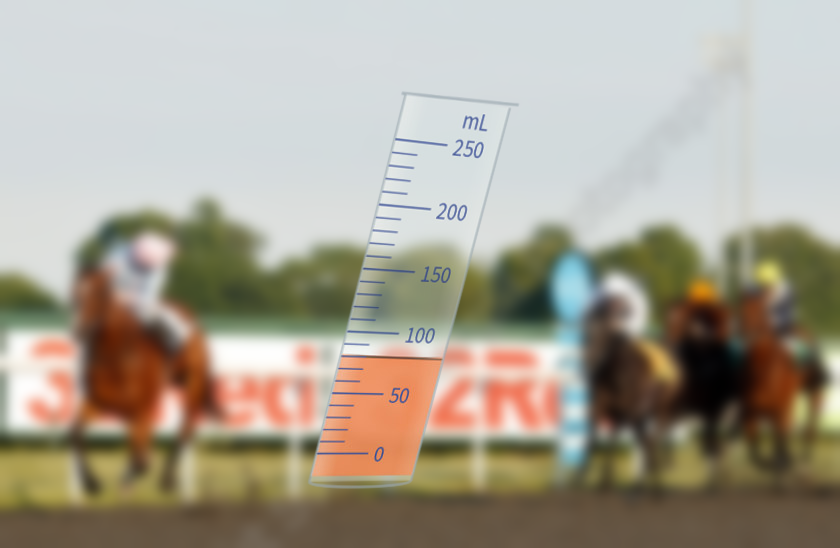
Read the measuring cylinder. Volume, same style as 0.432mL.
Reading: 80mL
